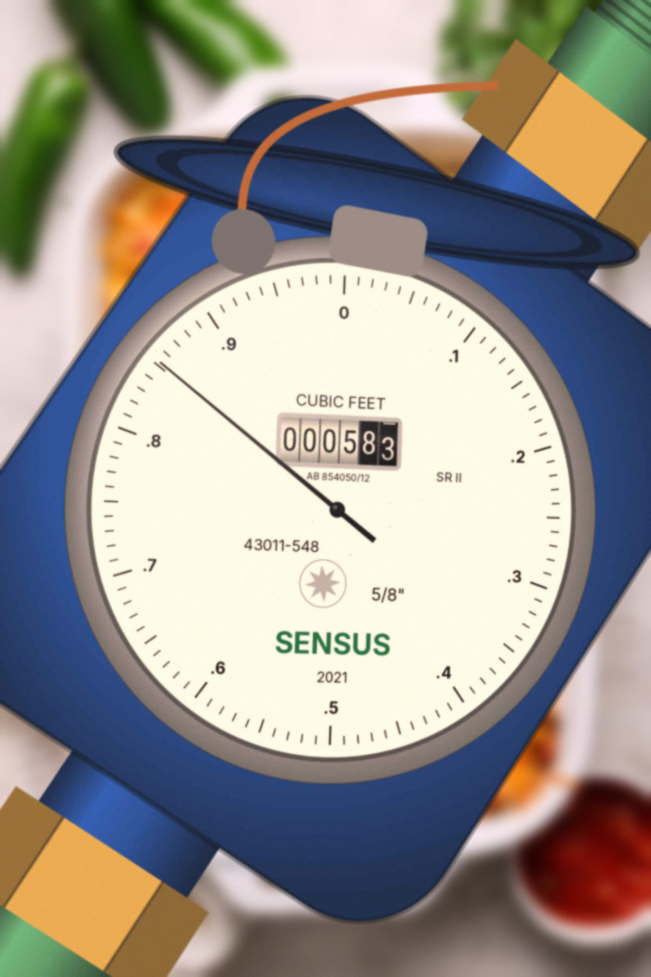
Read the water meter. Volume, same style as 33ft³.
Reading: 582.85ft³
